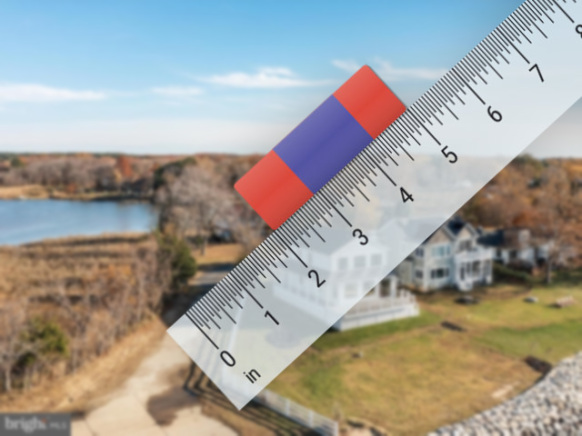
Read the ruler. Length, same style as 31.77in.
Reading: 3in
